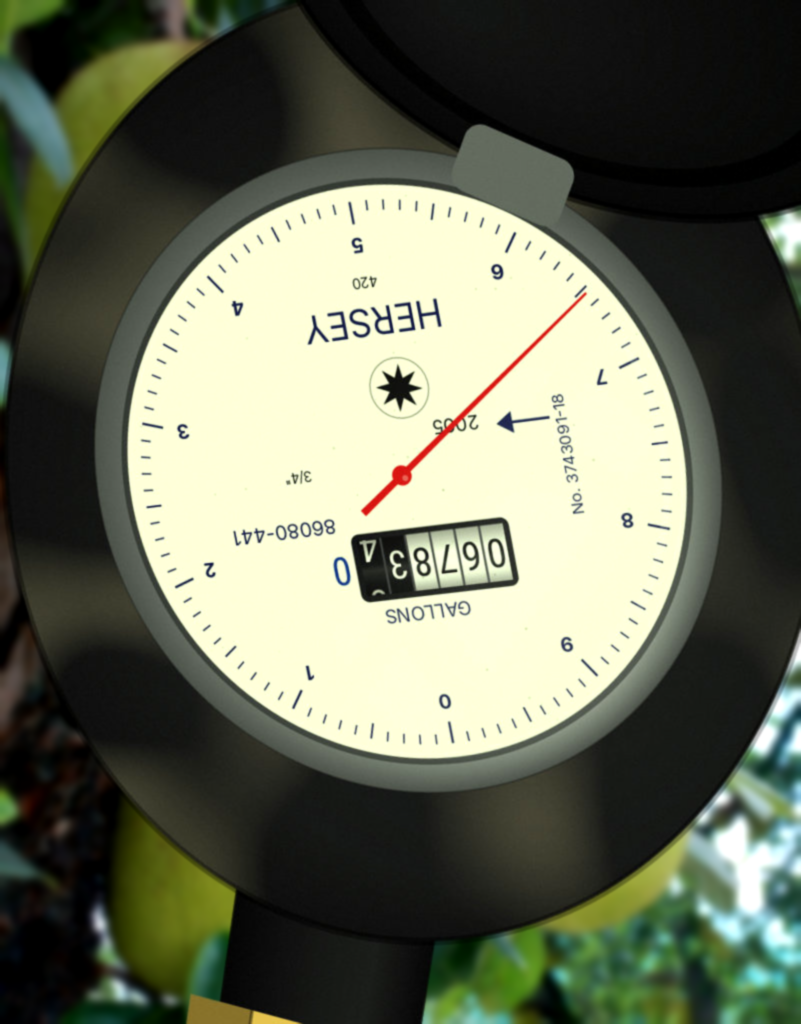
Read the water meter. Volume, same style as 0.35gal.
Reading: 678336.5gal
